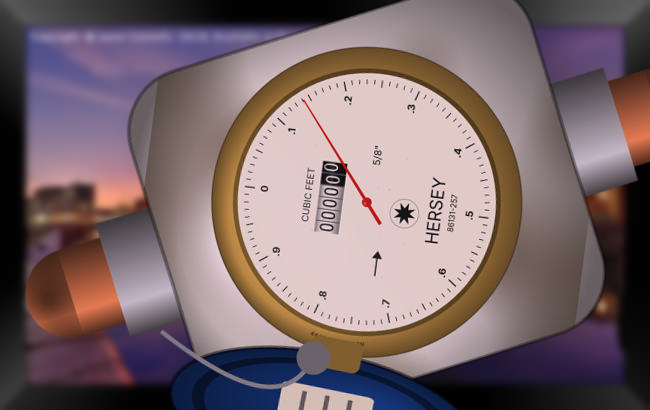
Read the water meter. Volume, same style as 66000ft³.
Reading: 0.14ft³
